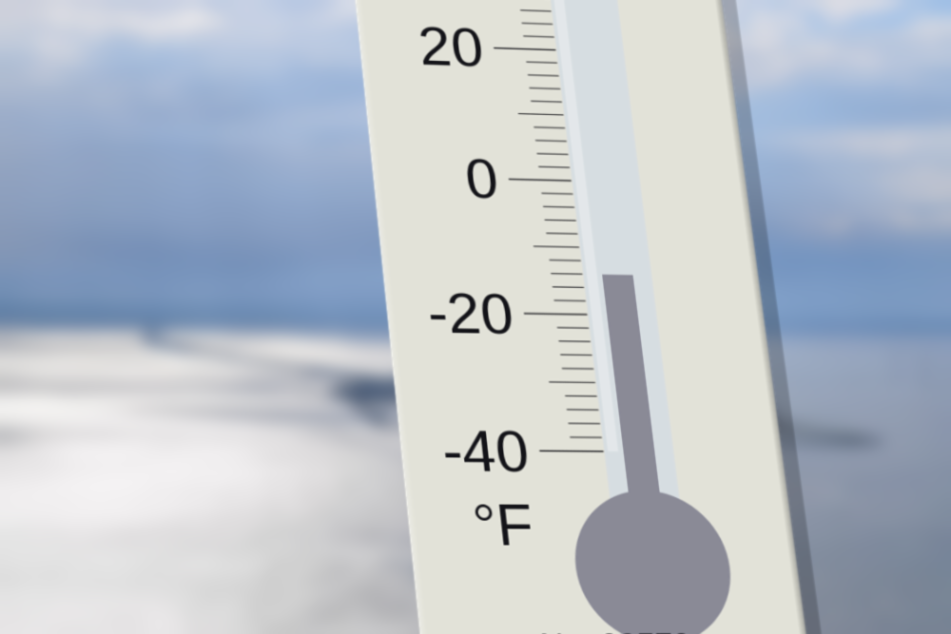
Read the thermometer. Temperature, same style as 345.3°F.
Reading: -14°F
